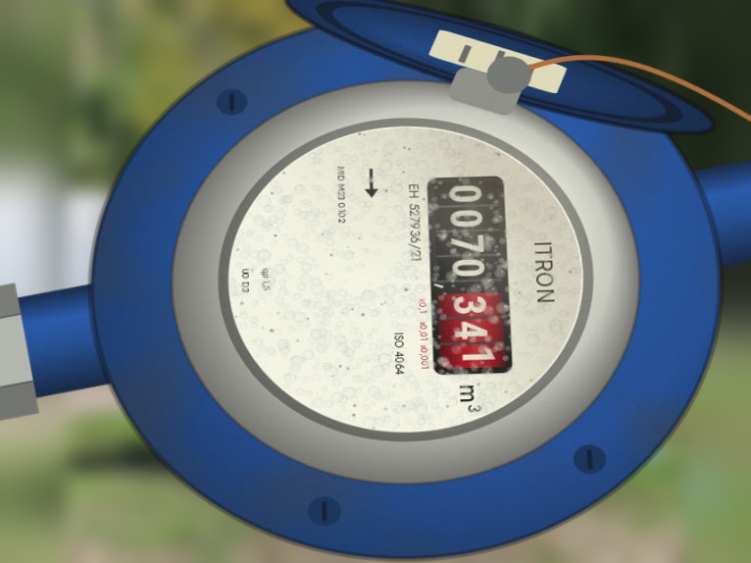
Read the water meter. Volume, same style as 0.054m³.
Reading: 70.341m³
